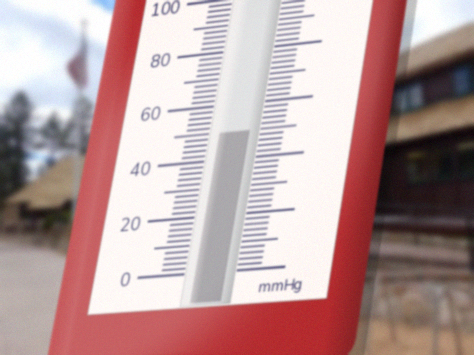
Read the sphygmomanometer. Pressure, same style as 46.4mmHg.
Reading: 50mmHg
